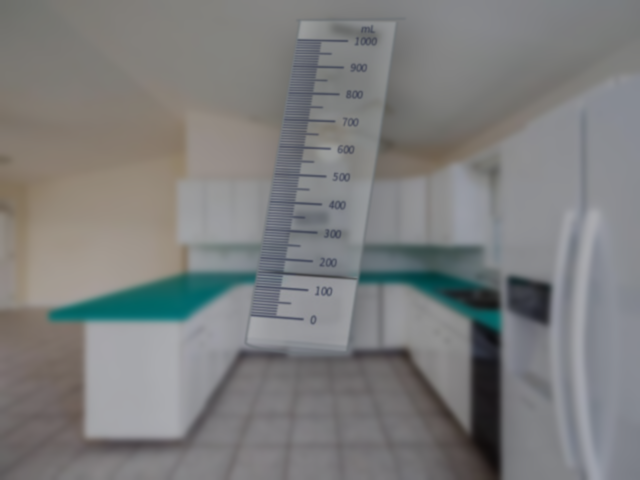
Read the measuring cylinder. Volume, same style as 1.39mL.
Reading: 150mL
